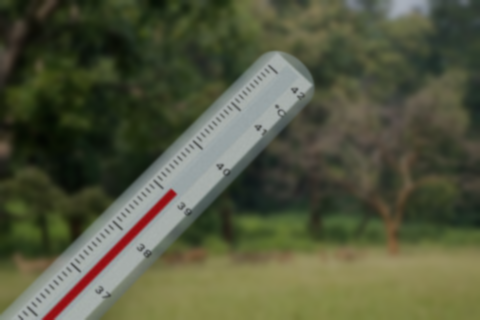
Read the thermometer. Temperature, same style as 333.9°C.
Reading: 39.1°C
